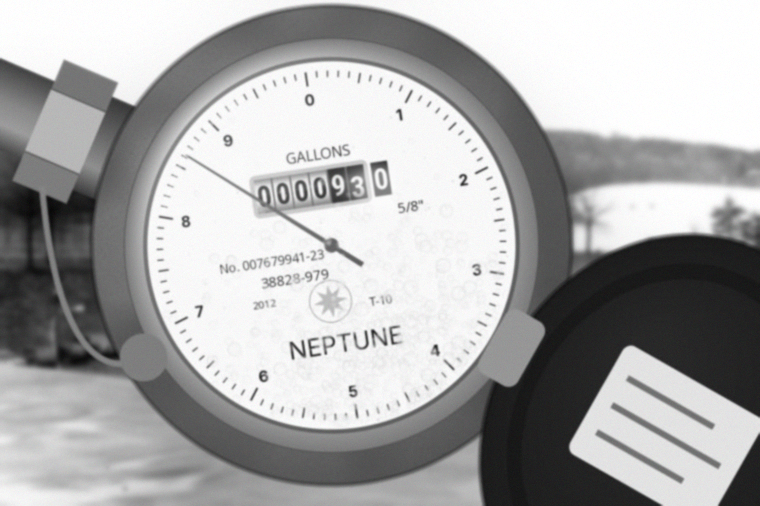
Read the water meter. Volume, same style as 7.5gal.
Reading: 928.6gal
